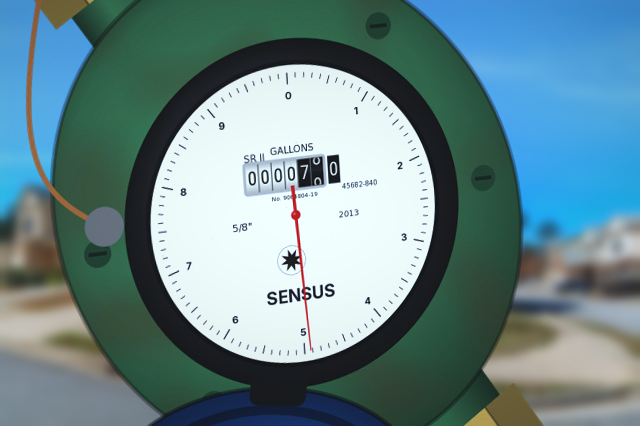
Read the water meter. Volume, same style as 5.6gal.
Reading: 784.9gal
